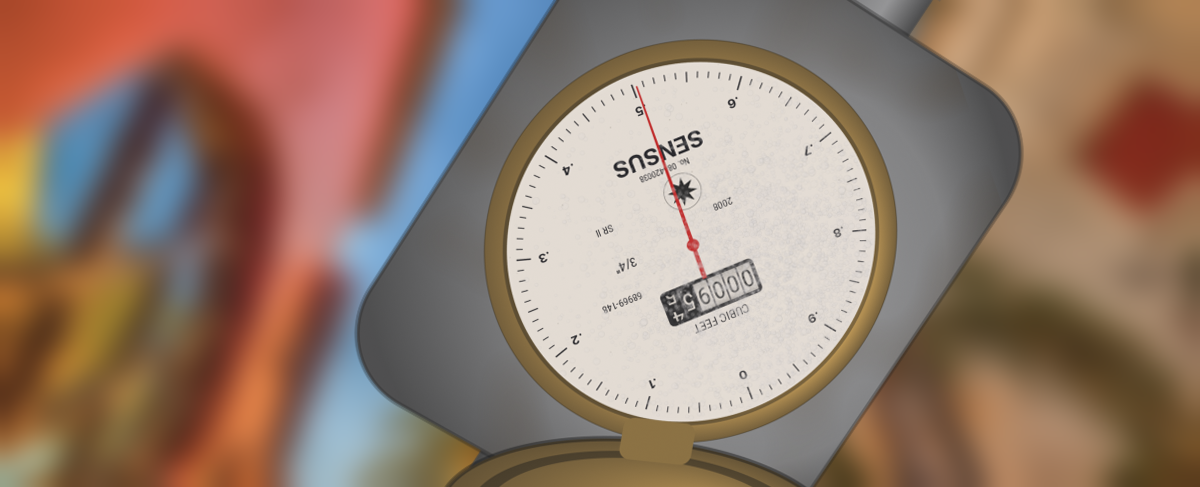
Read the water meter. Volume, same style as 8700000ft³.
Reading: 954.50ft³
